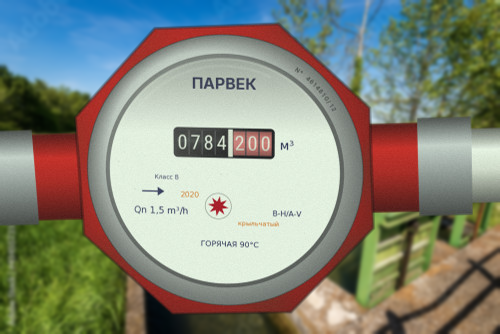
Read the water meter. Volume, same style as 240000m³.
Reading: 784.200m³
